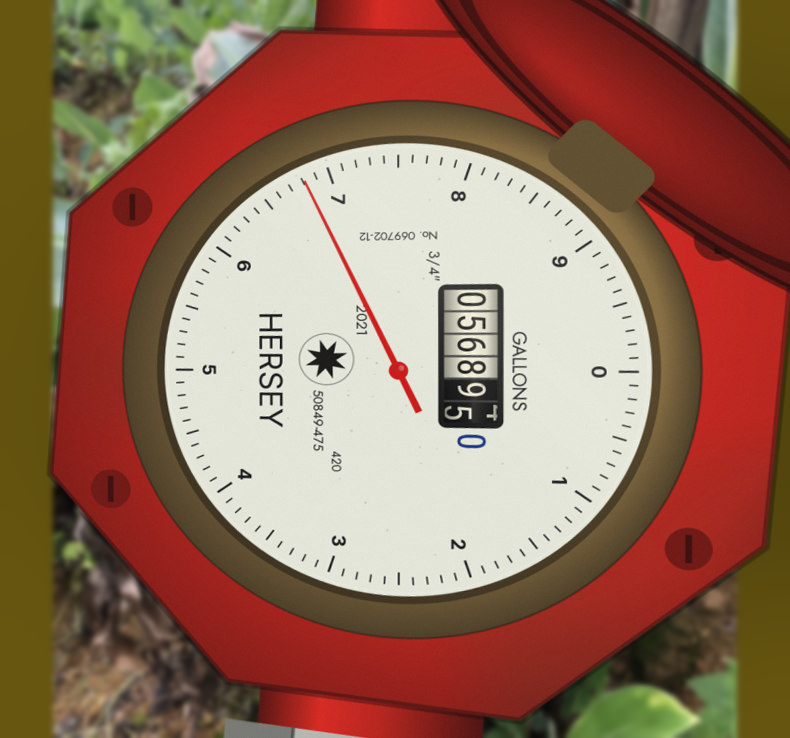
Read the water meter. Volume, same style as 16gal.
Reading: 568946.8gal
